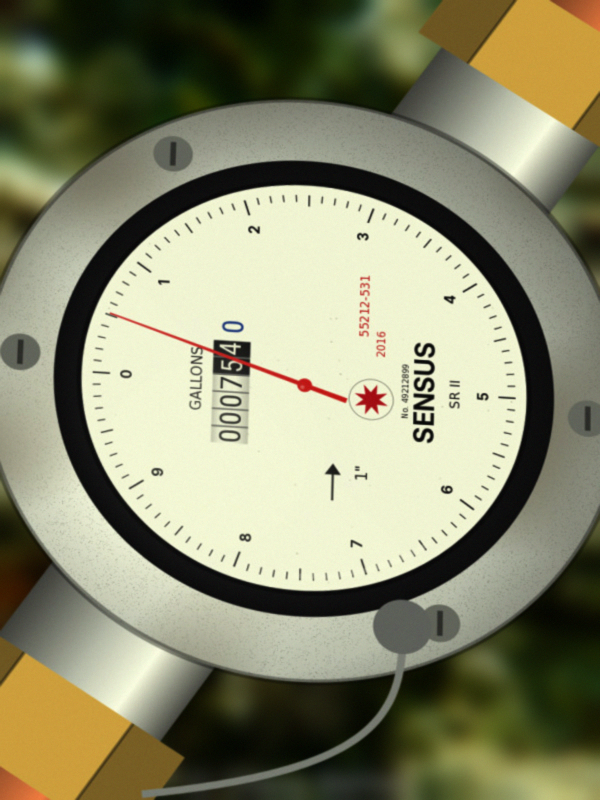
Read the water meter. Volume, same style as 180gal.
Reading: 7540.5gal
